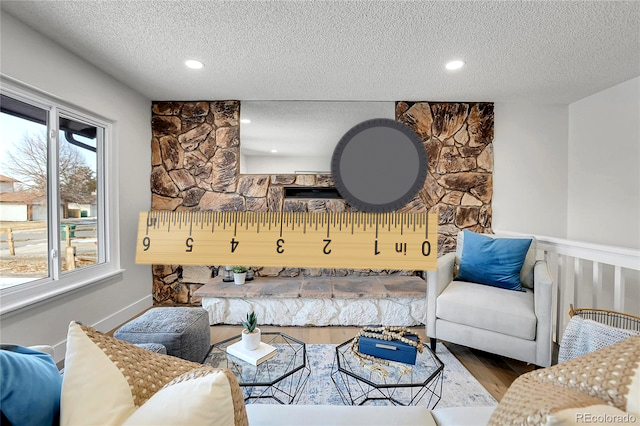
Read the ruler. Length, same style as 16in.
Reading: 2in
